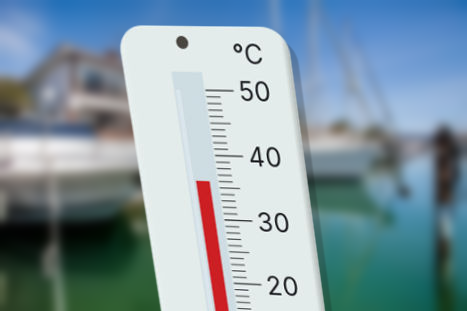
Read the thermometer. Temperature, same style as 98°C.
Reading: 36°C
